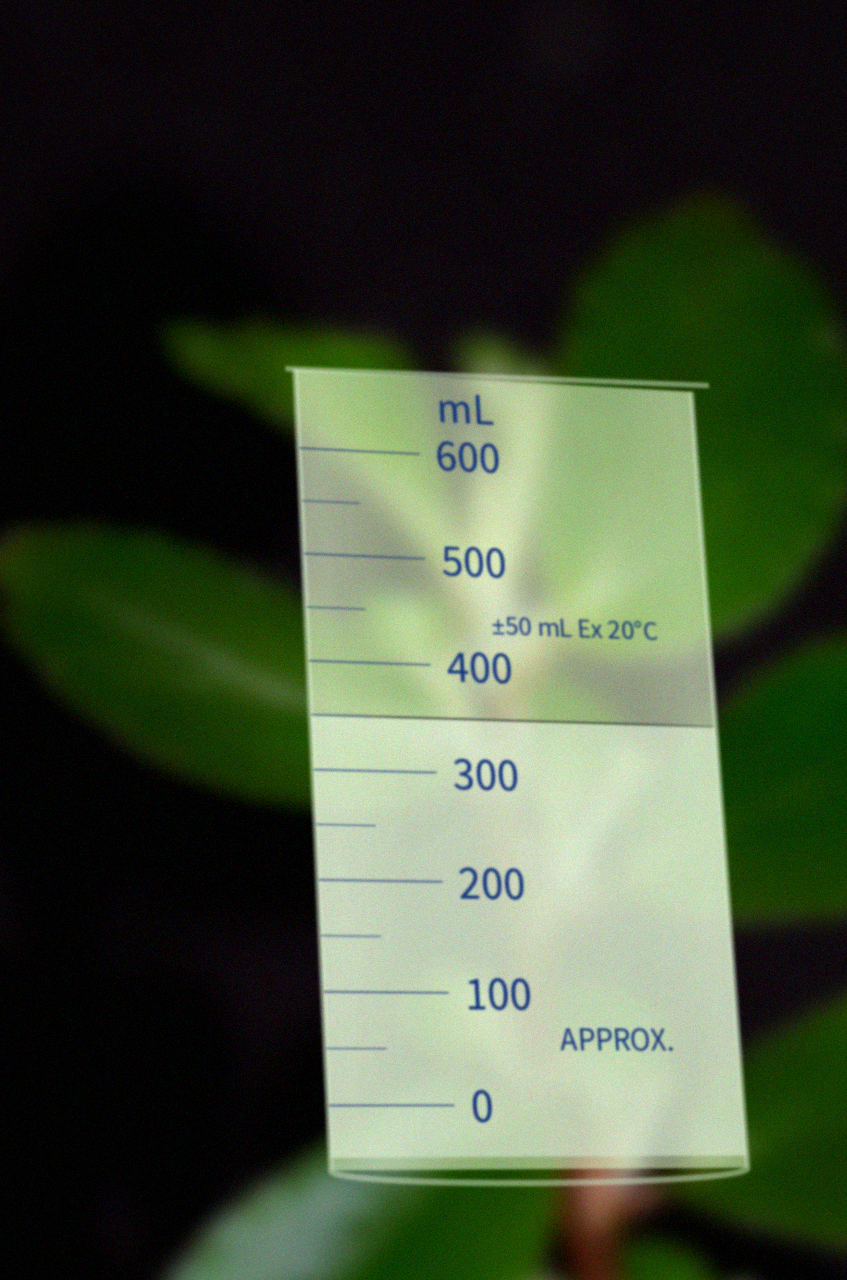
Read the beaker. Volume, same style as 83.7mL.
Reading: 350mL
